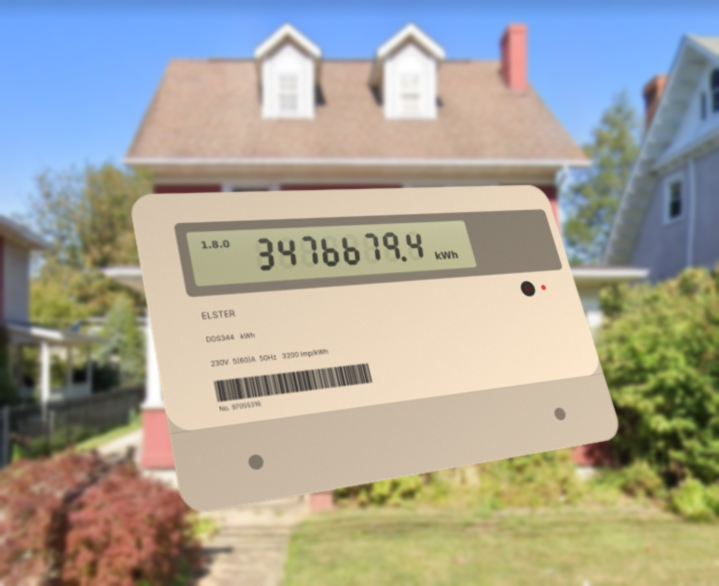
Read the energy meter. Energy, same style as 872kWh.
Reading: 3476679.4kWh
